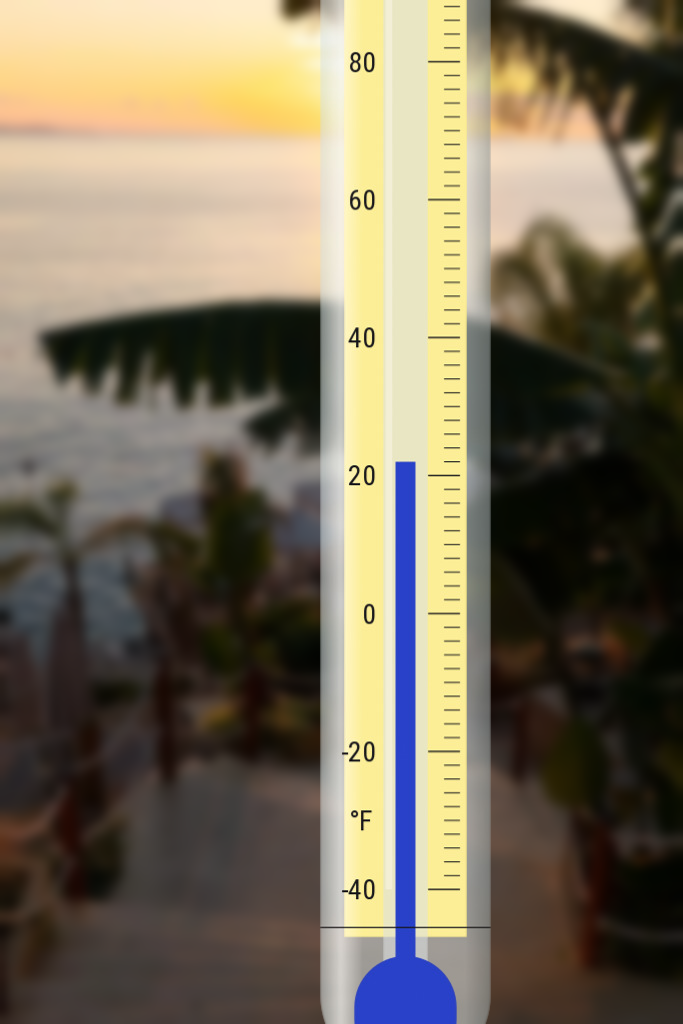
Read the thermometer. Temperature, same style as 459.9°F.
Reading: 22°F
